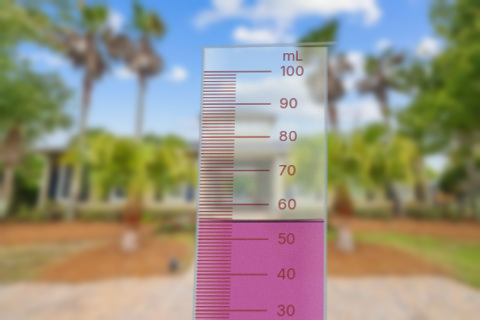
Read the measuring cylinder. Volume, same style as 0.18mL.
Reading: 55mL
